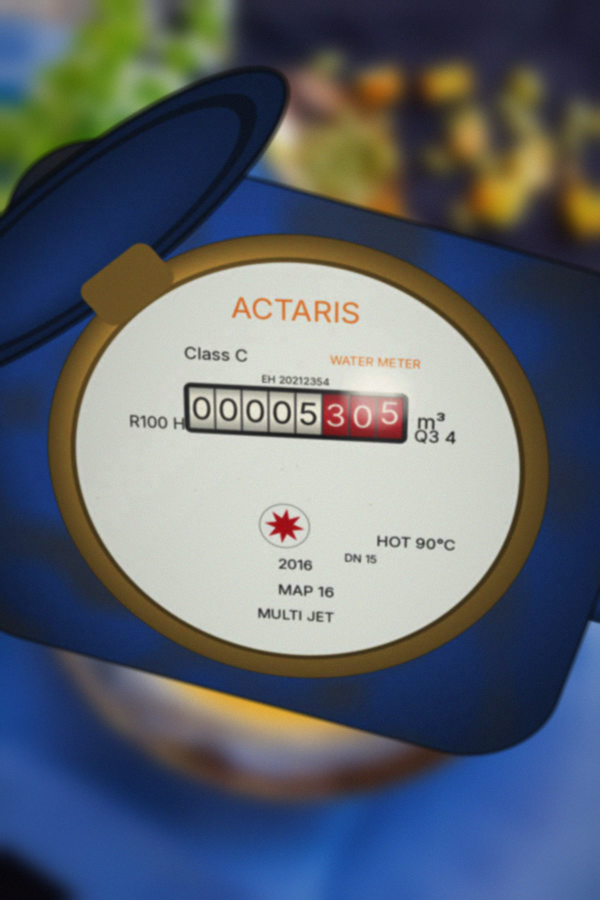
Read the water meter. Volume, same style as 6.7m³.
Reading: 5.305m³
